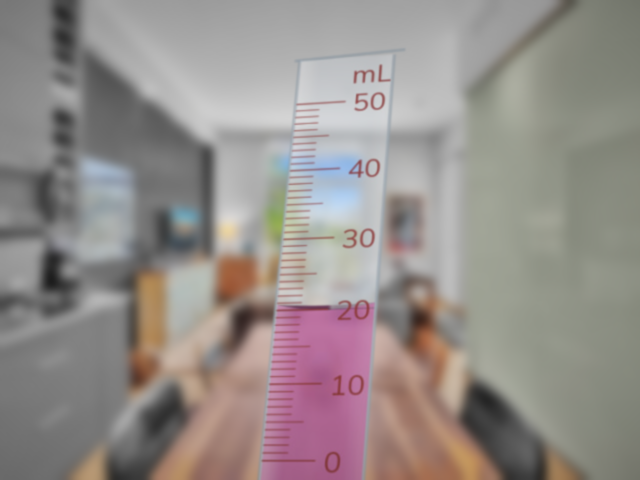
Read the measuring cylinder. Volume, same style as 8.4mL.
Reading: 20mL
